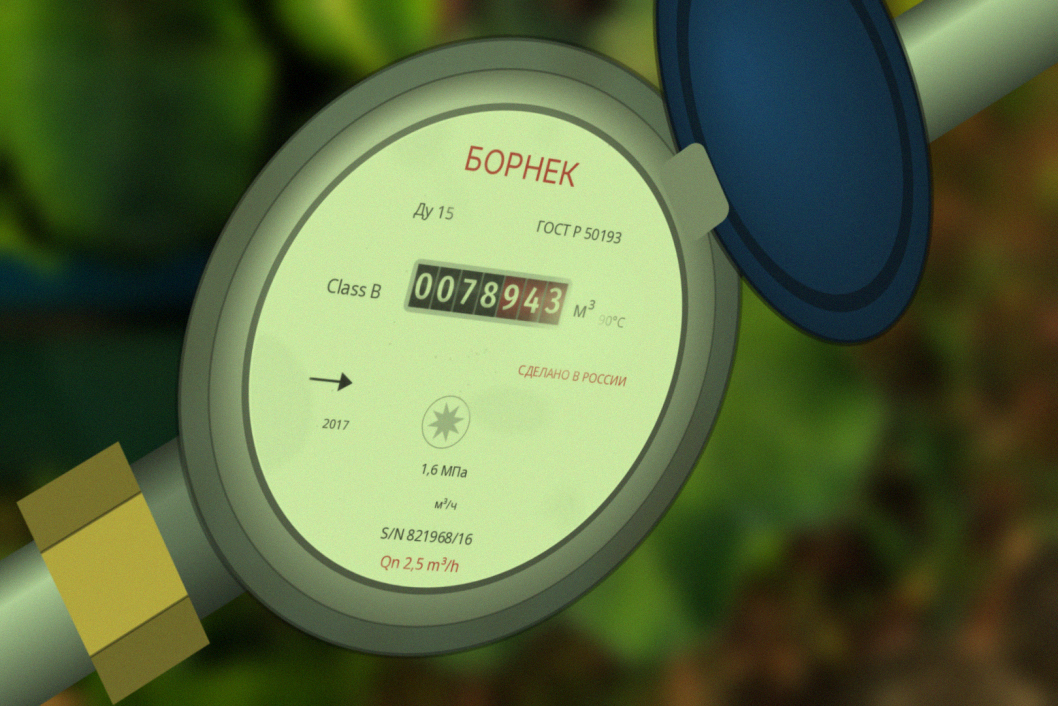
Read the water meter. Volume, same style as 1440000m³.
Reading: 78.943m³
